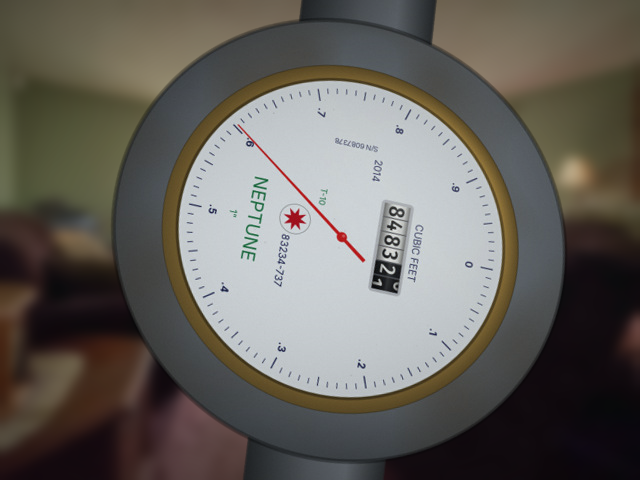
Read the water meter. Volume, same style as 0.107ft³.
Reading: 848320.60ft³
